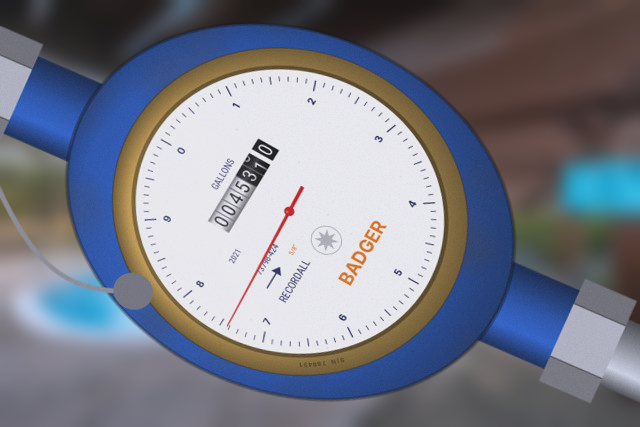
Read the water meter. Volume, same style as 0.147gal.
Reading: 45307.4gal
